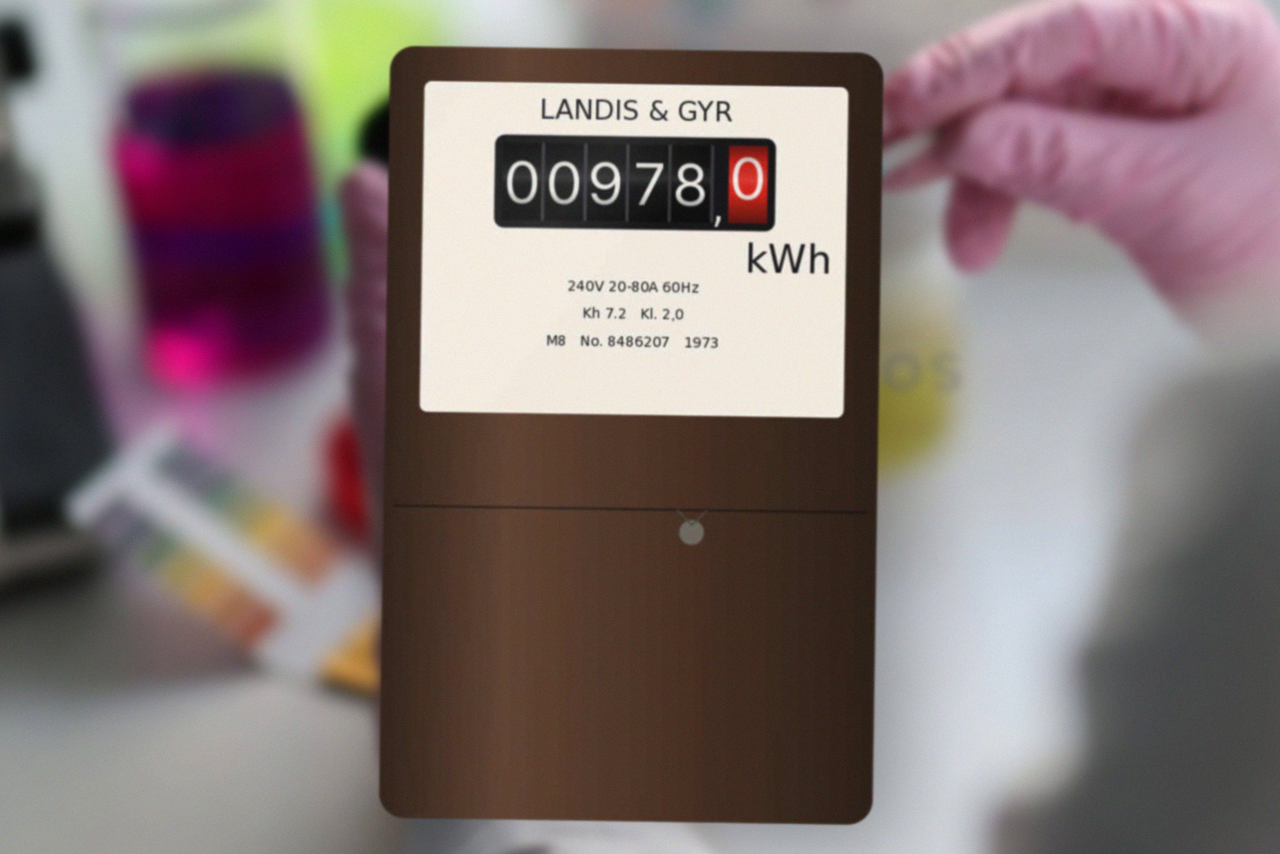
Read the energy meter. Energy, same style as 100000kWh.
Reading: 978.0kWh
